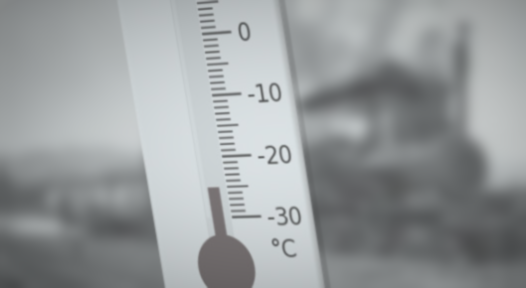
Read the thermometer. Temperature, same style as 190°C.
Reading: -25°C
